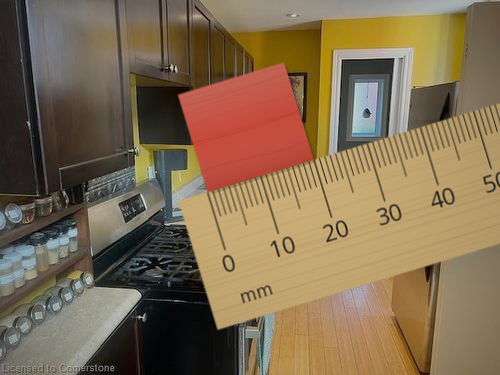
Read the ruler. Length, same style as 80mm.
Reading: 20mm
